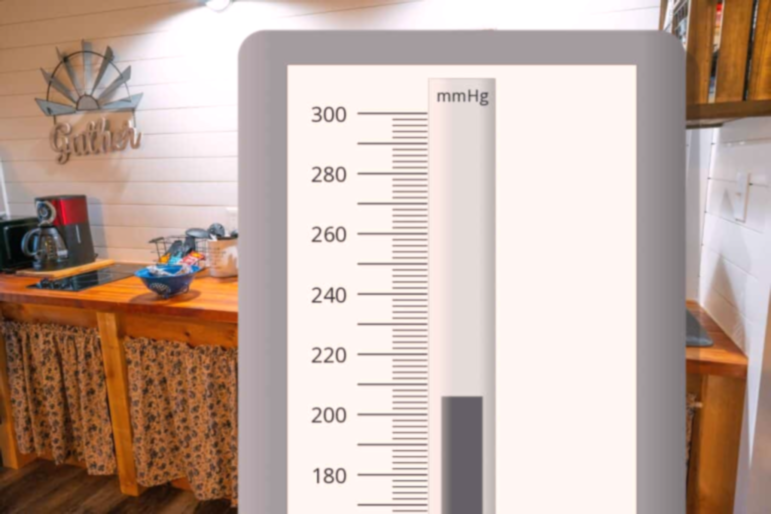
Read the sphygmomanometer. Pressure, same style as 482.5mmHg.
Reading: 206mmHg
